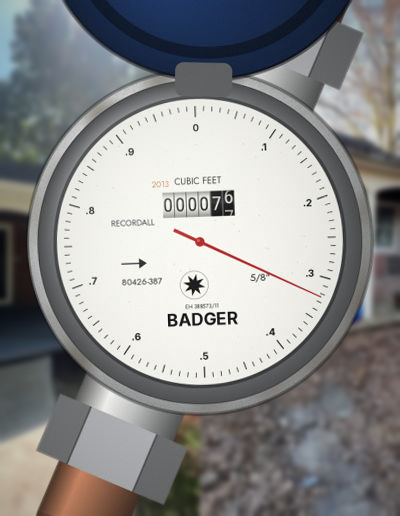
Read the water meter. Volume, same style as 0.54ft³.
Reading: 76.32ft³
